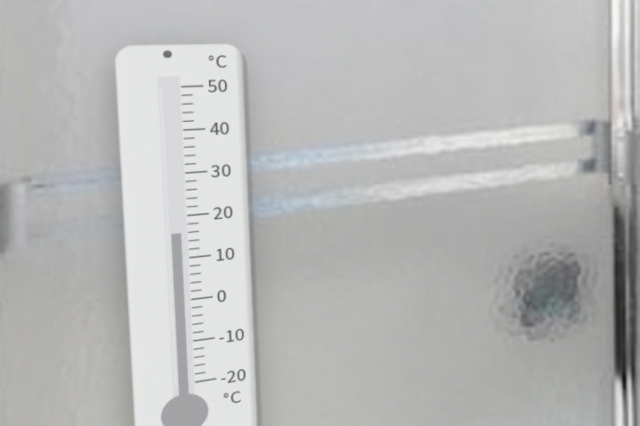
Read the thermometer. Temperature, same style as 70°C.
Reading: 16°C
